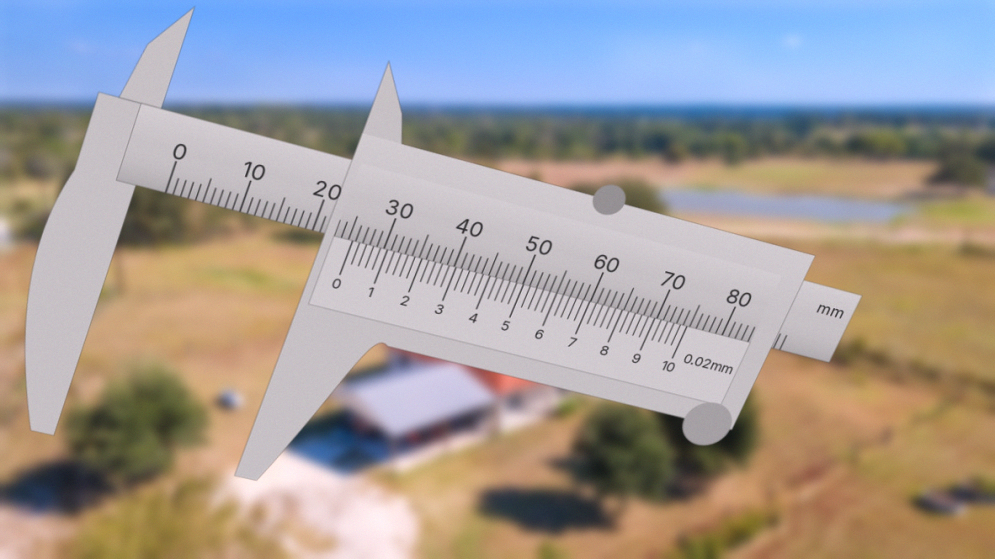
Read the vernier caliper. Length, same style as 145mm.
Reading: 25.6mm
